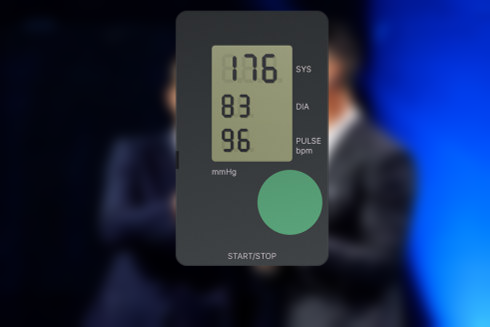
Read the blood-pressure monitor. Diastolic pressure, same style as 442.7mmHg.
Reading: 83mmHg
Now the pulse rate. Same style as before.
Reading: 96bpm
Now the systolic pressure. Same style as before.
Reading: 176mmHg
